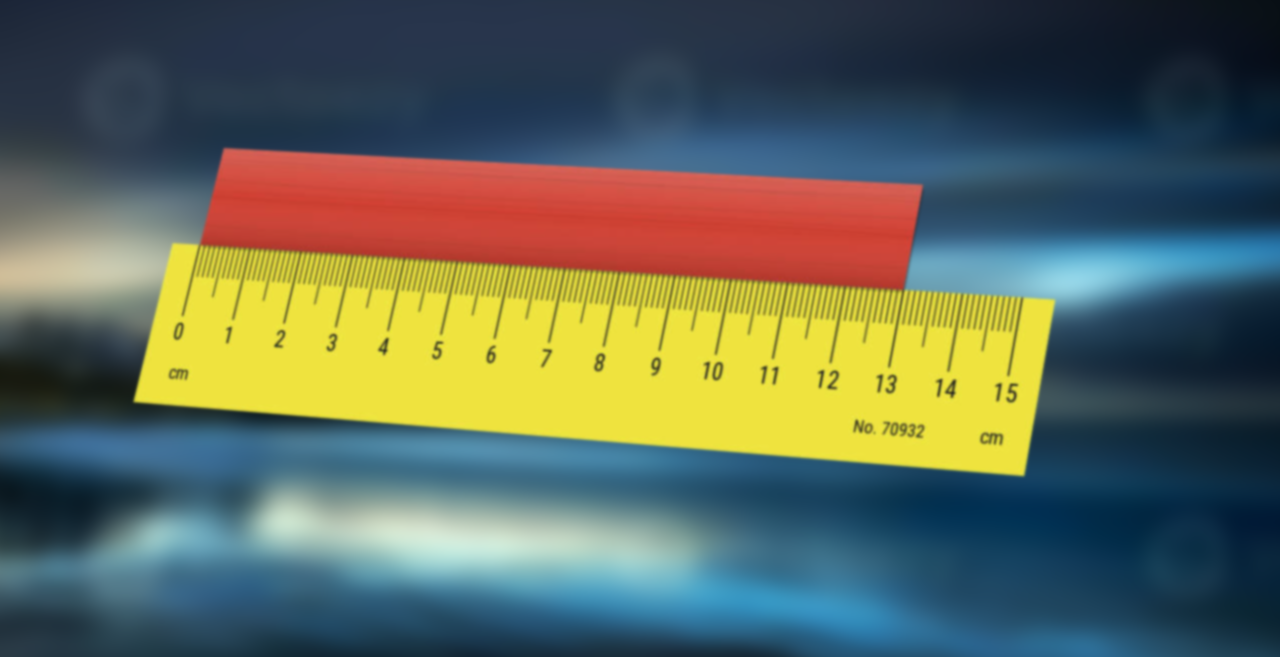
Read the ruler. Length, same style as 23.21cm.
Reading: 13cm
